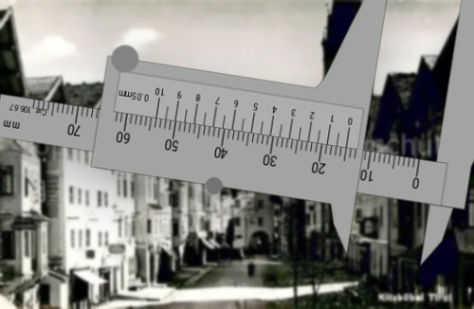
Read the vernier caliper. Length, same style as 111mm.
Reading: 15.0mm
